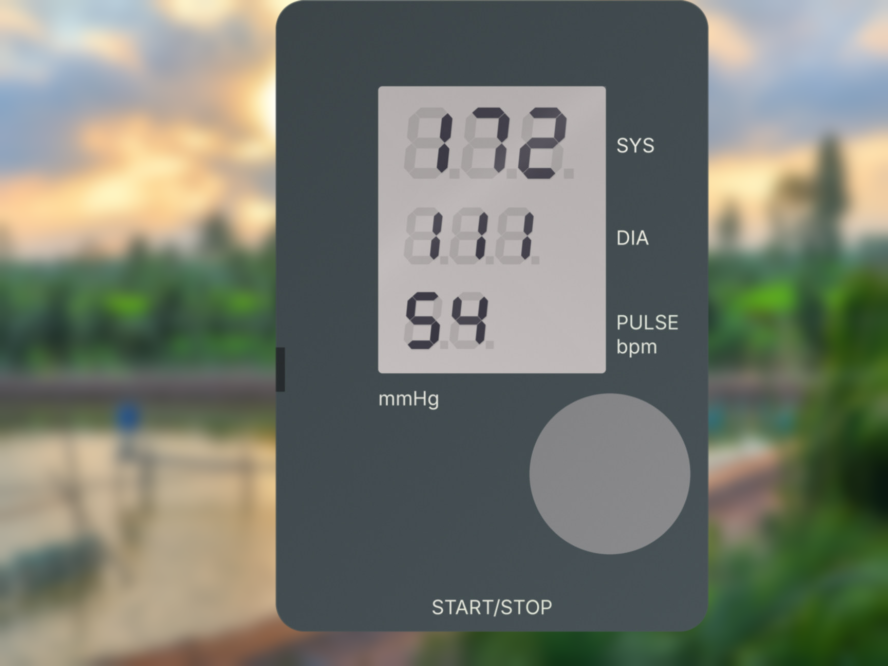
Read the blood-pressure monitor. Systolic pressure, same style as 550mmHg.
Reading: 172mmHg
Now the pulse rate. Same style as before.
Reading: 54bpm
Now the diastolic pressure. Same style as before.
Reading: 111mmHg
